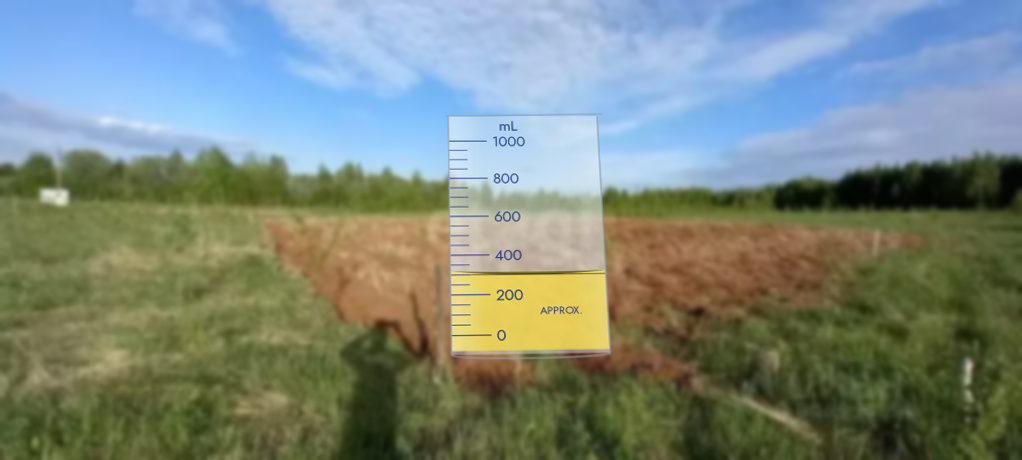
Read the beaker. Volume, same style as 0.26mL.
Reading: 300mL
